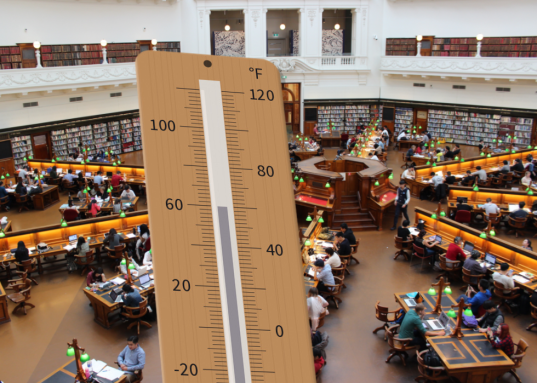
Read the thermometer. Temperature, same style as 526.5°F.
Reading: 60°F
